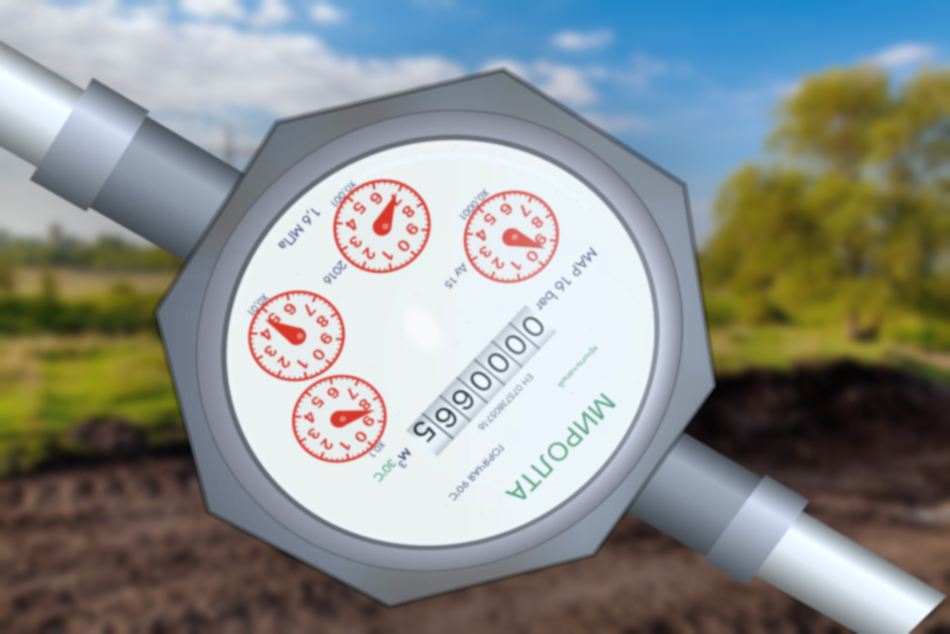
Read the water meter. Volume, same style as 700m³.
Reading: 664.8469m³
